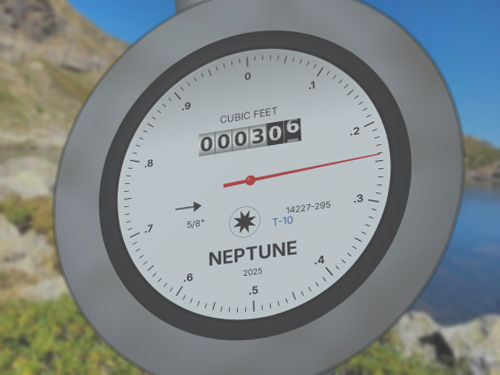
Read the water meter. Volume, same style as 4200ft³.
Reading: 306.24ft³
